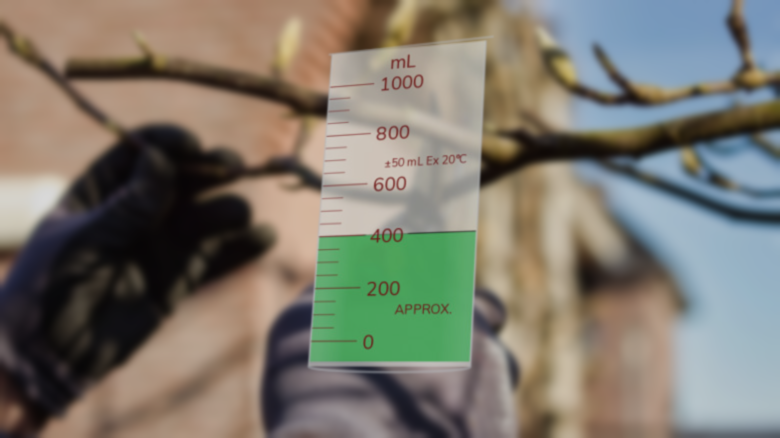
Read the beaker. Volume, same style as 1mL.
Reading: 400mL
